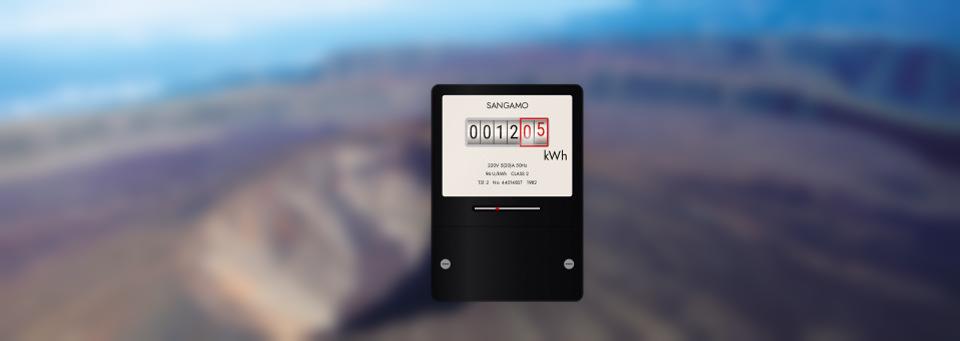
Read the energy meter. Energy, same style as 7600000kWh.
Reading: 12.05kWh
